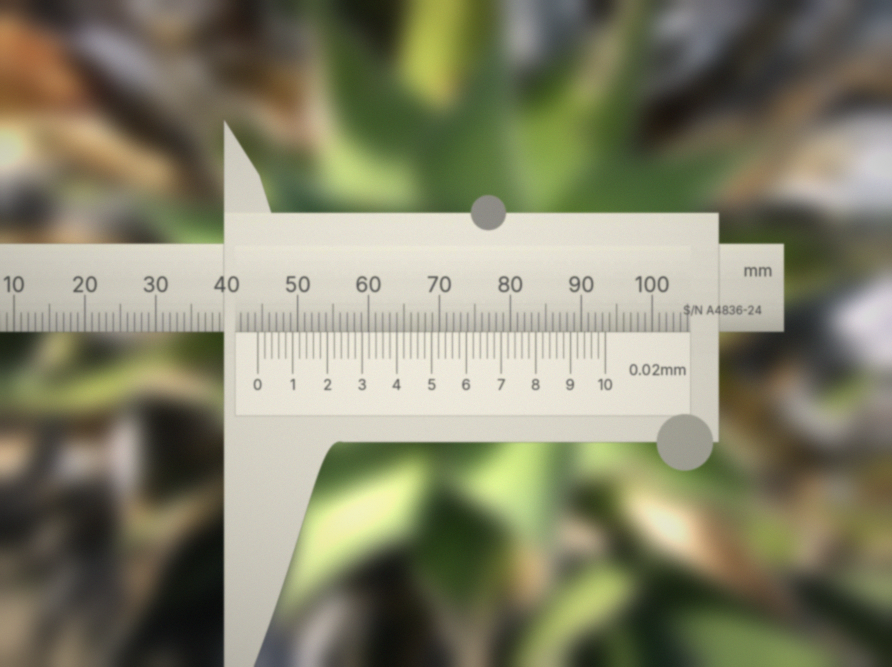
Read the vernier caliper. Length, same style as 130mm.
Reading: 44.4mm
